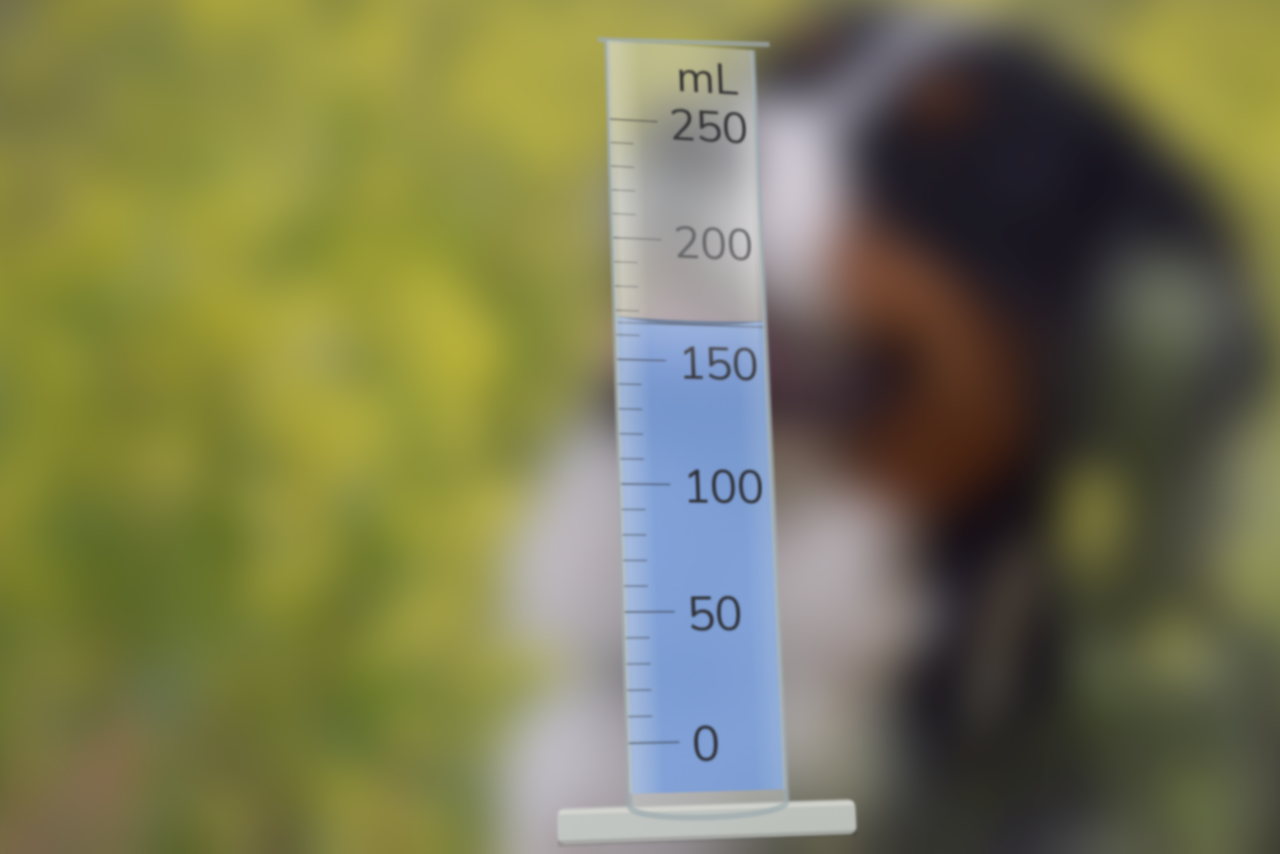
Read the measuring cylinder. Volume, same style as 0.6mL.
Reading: 165mL
